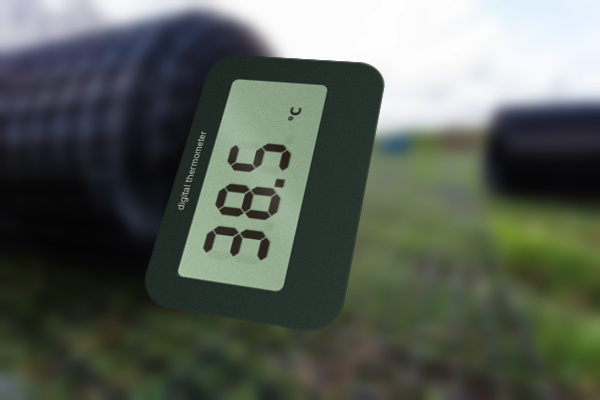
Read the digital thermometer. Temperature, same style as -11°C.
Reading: 38.5°C
